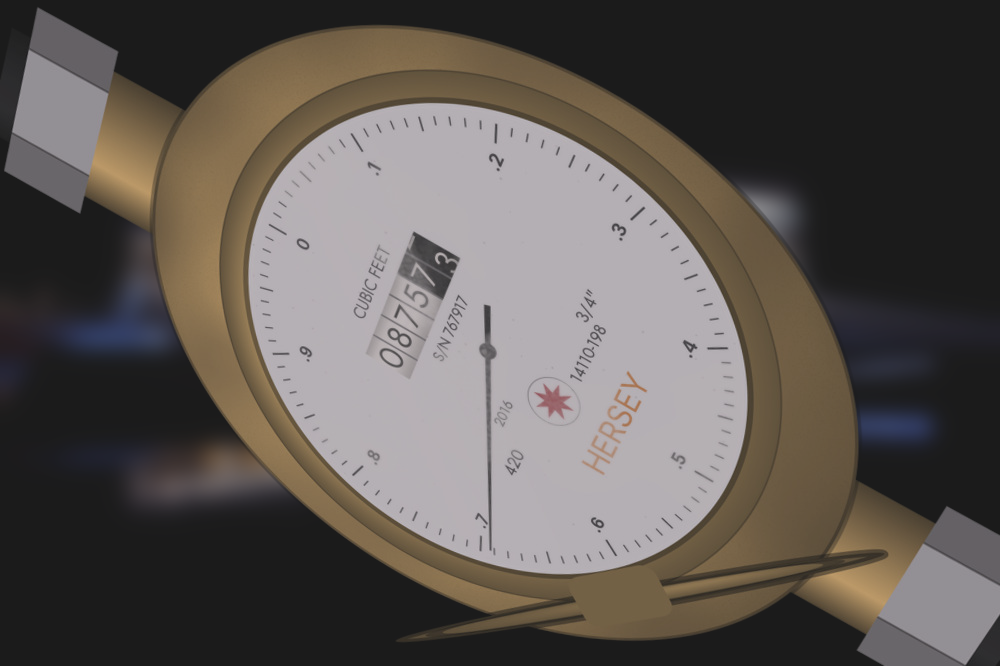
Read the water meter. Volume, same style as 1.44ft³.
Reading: 87572.69ft³
